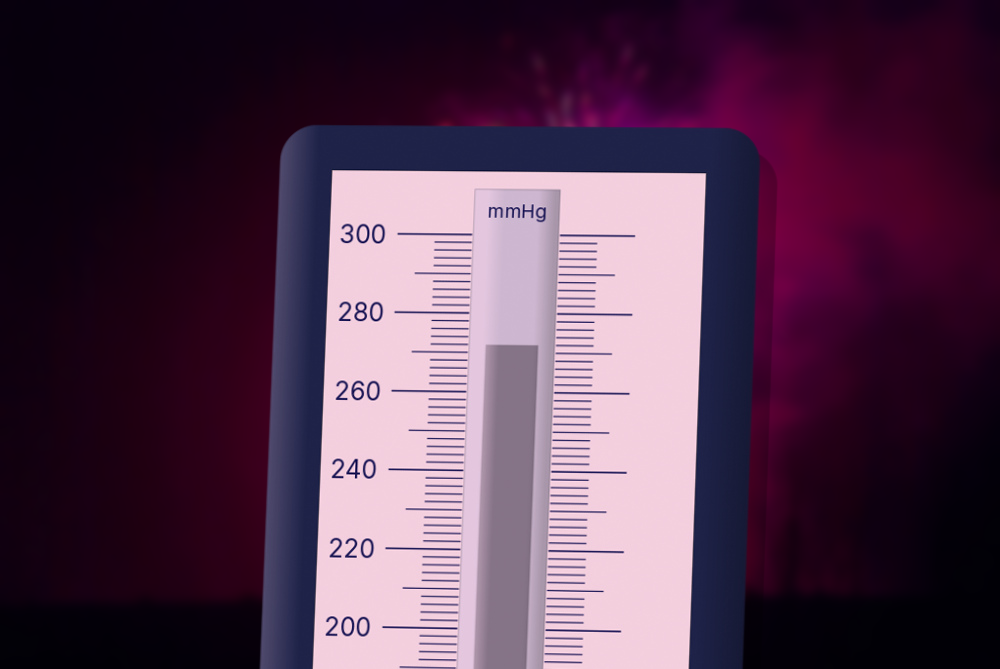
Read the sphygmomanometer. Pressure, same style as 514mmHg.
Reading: 272mmHg
